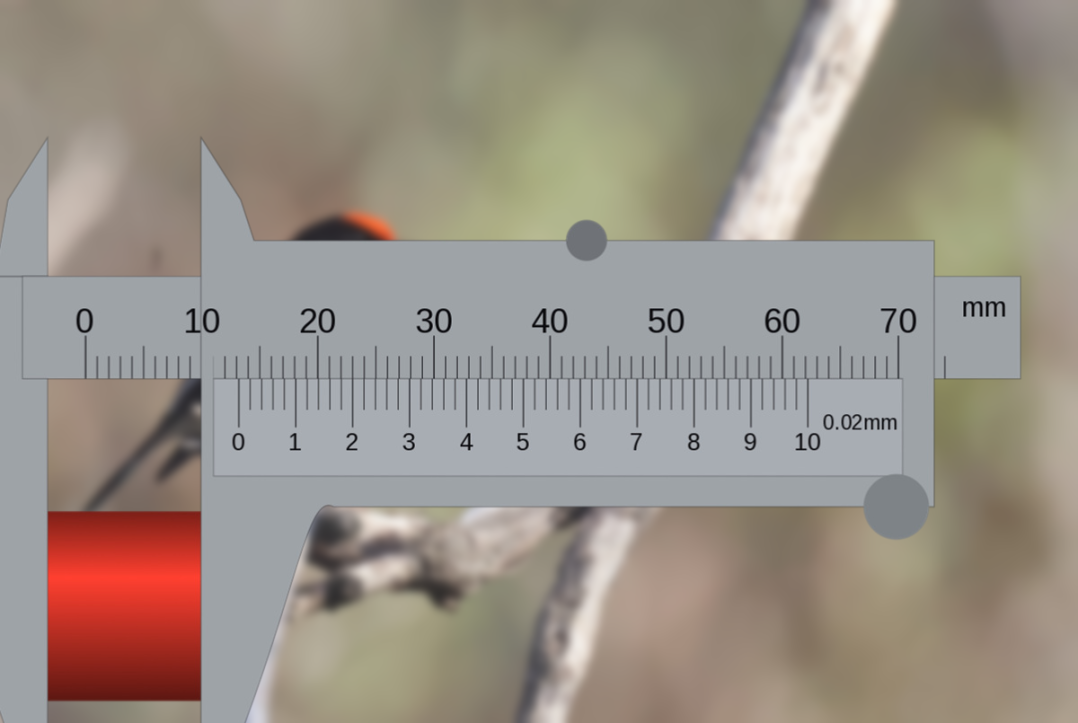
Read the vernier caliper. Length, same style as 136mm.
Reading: 13.2mm
